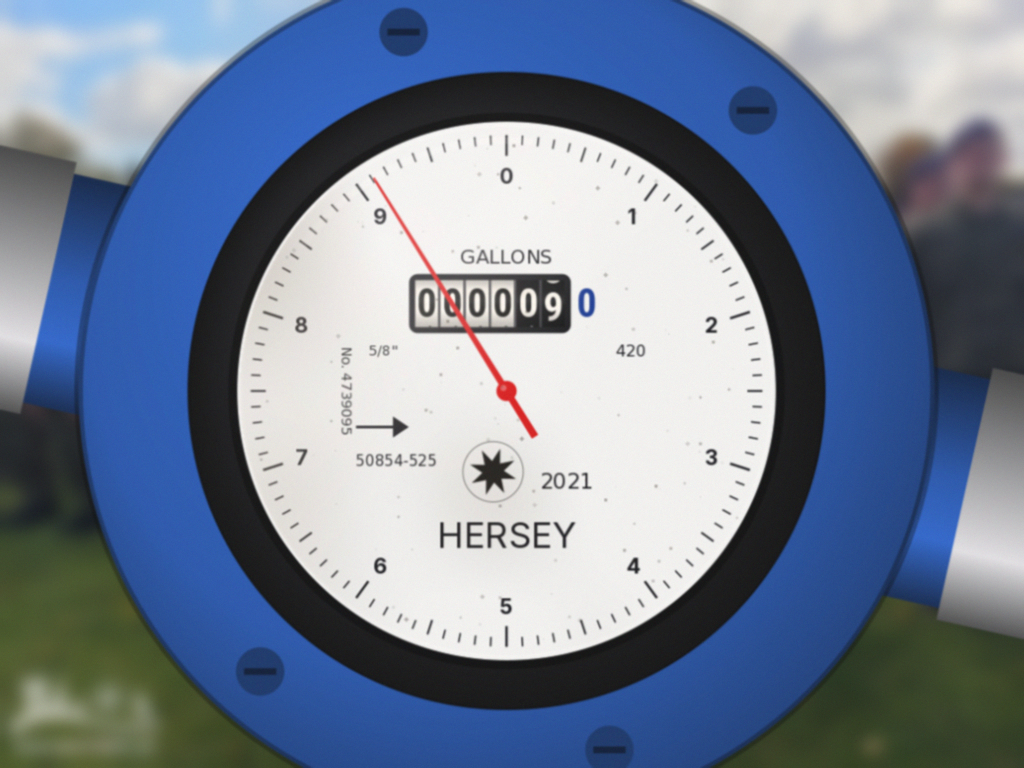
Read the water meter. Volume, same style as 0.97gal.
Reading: 89.1gal
